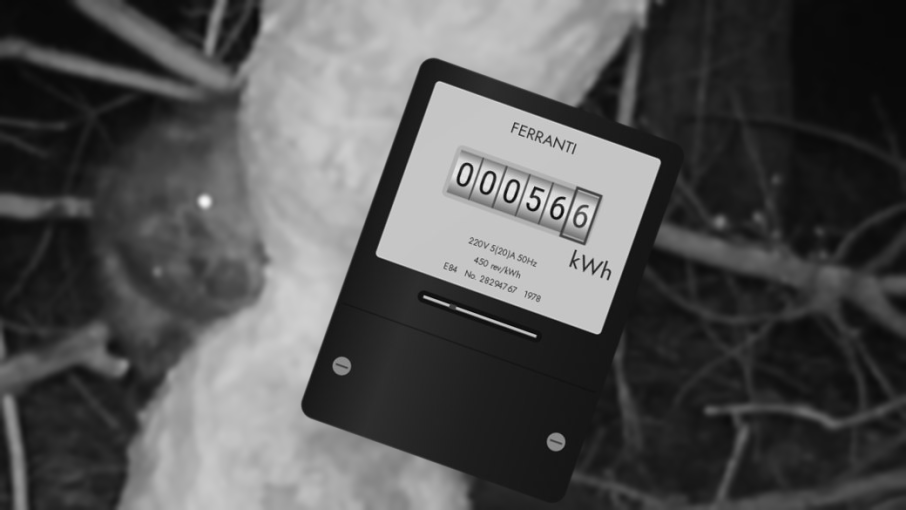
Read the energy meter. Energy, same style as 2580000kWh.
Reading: 56.6kWh
